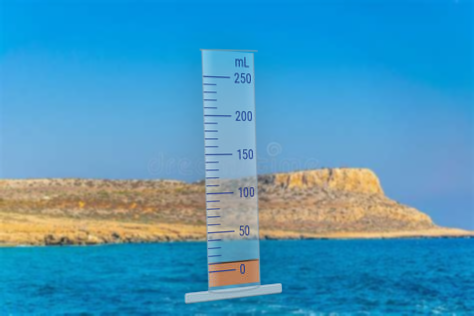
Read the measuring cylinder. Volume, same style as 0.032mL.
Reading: 10mL
